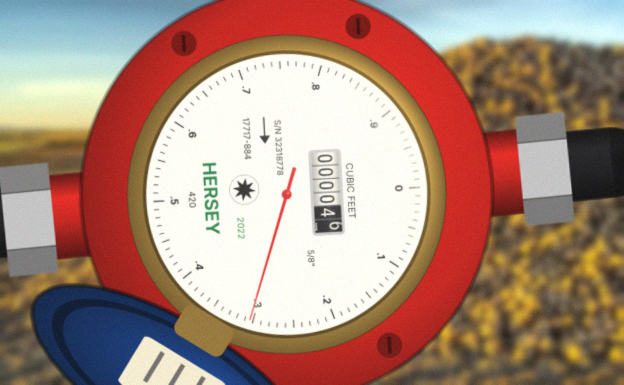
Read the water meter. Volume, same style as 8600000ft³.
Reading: 46.30ft³
